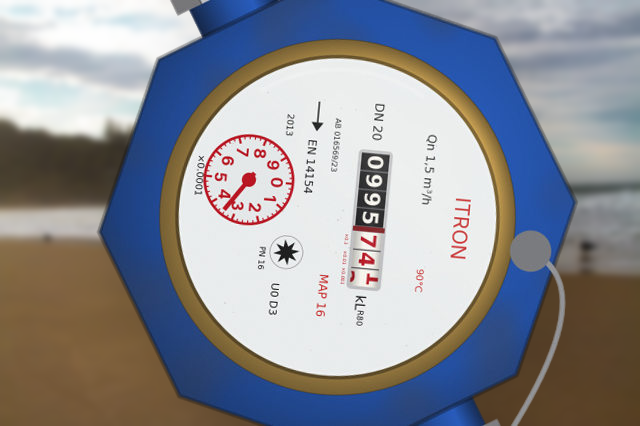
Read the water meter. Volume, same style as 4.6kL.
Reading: 995.7413kL
